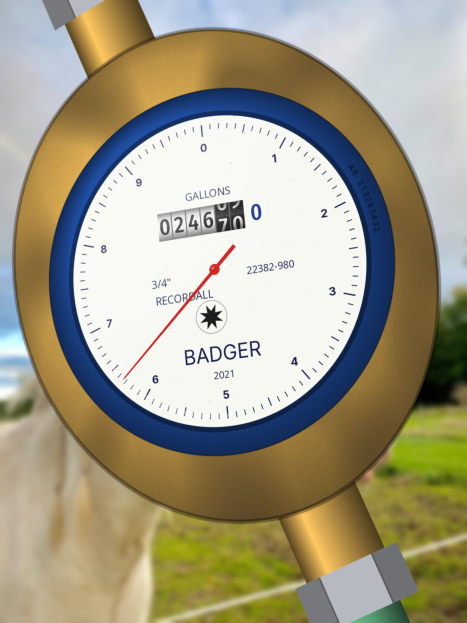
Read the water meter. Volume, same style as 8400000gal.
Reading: 246696.3gal
